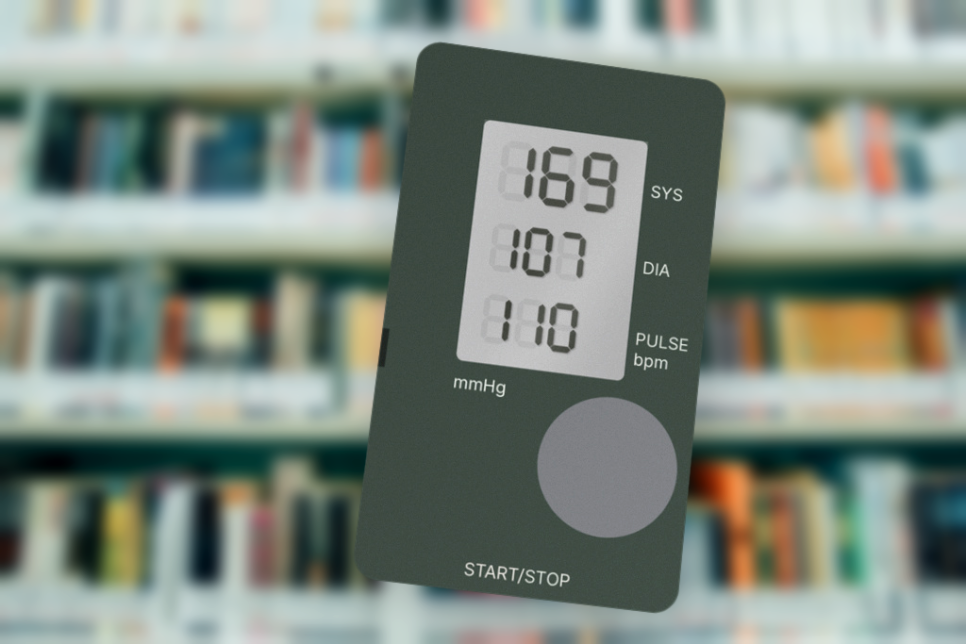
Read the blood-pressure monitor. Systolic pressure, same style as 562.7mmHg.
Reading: 169mmHg
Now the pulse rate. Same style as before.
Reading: 110bpm
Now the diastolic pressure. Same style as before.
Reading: 107mmHg
